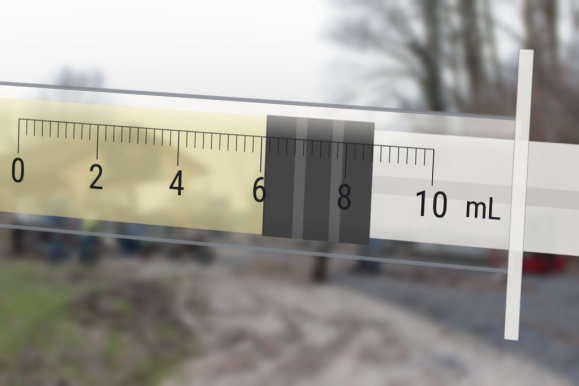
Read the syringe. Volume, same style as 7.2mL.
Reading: 6.1mL
